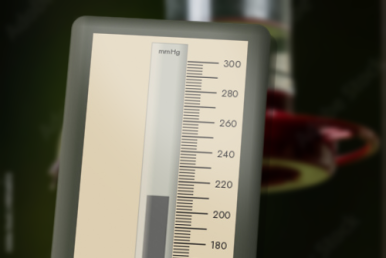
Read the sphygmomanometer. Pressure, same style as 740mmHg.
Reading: 210mmHg
